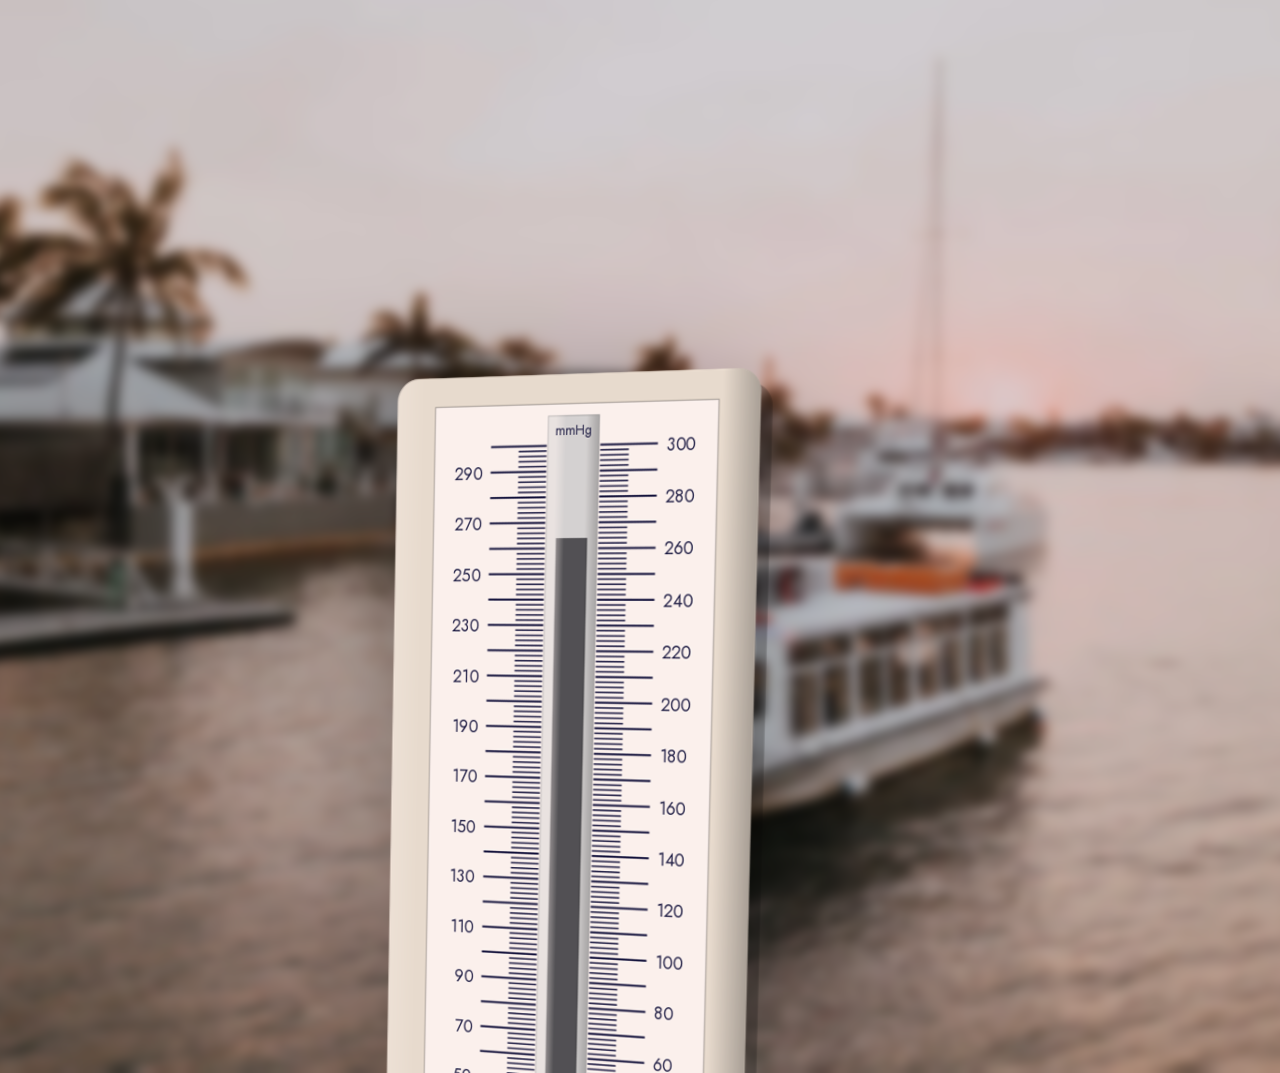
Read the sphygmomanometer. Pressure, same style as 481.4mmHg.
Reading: 264mmHg
